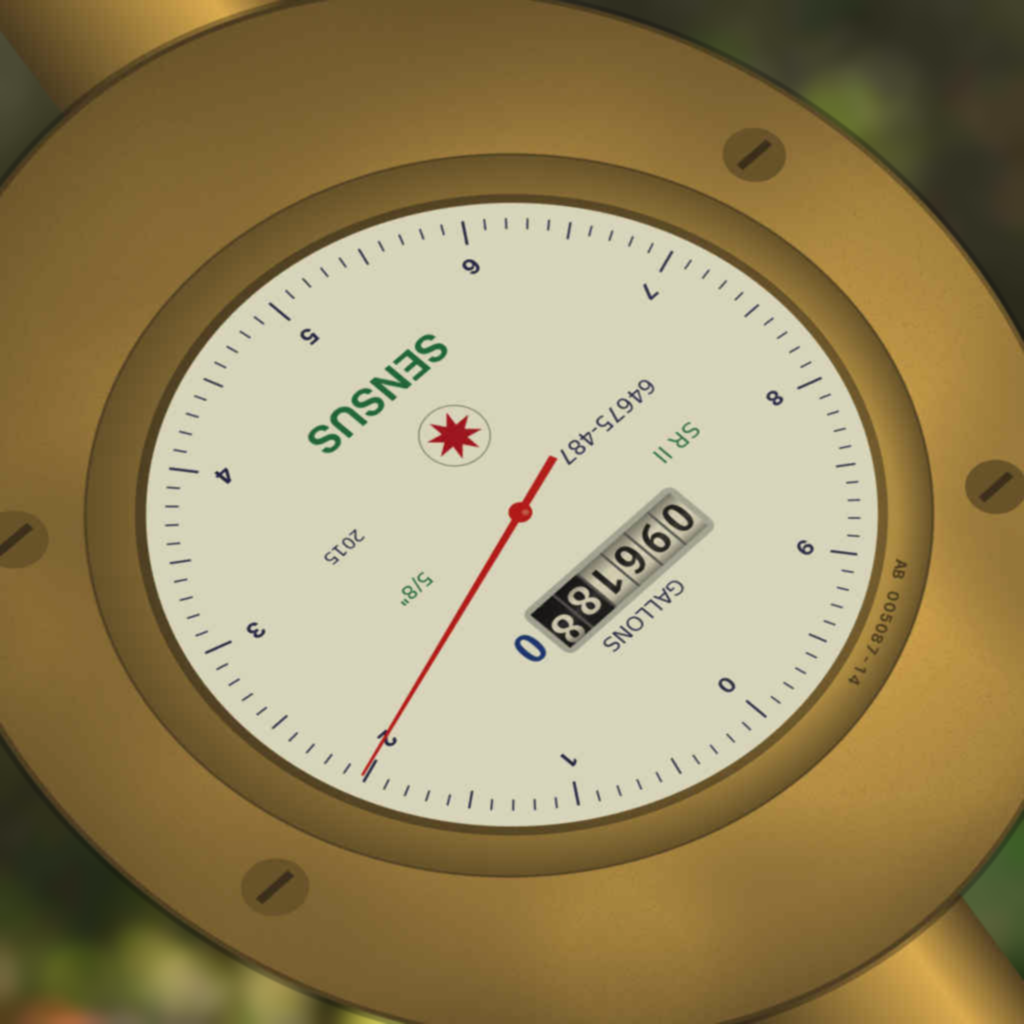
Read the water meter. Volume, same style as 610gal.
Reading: 961882.0gal
